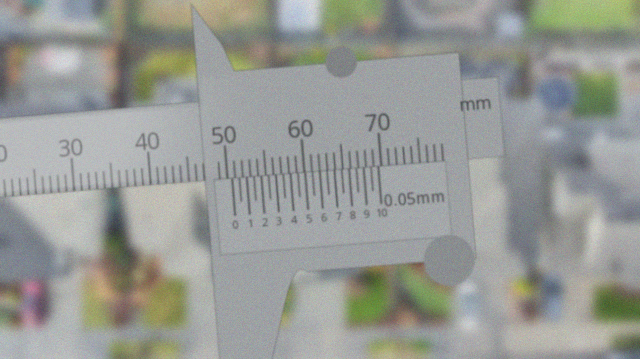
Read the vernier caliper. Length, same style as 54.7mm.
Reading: 50.6mm
